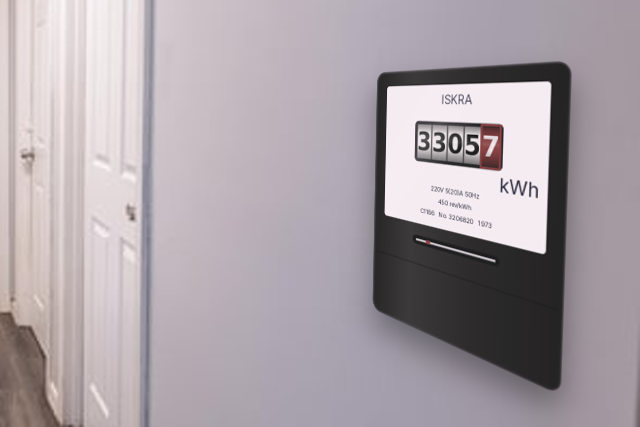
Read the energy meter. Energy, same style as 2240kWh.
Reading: 3305.7kWh
